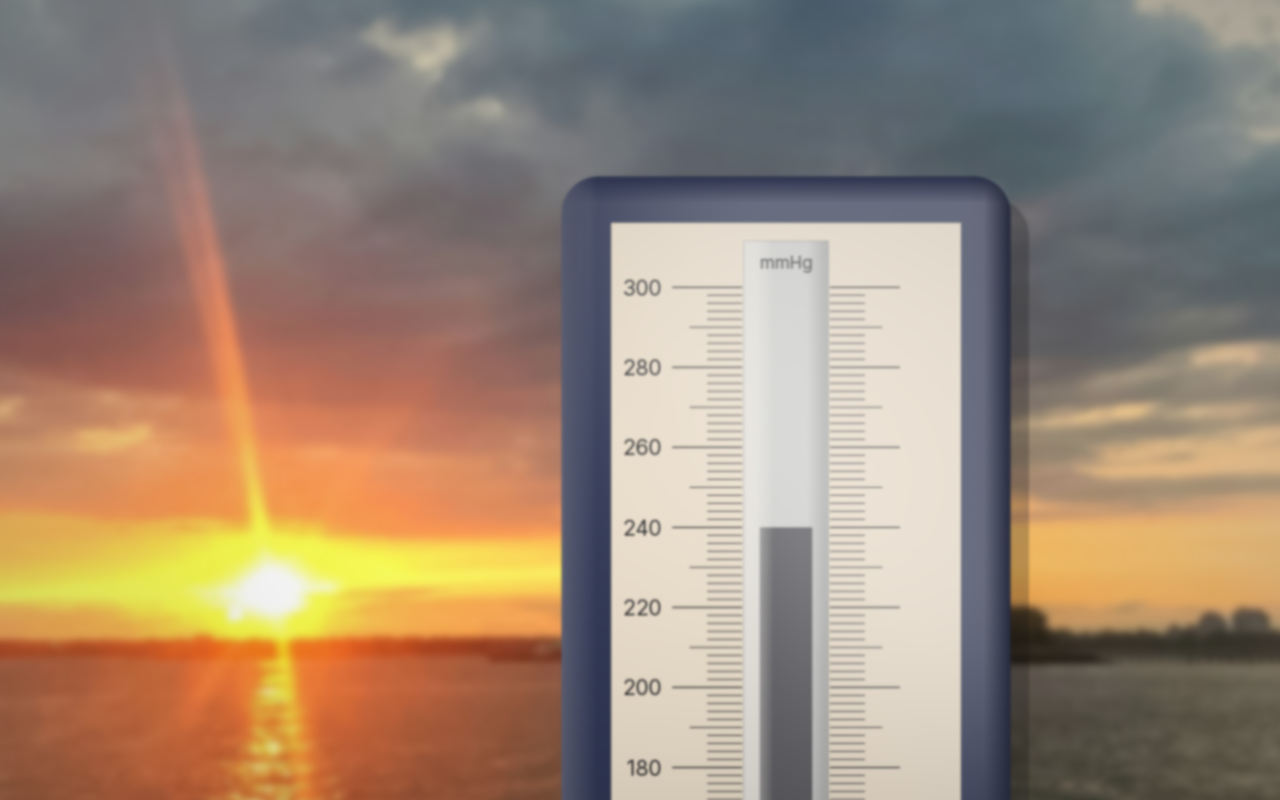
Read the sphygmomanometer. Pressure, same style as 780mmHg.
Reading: 240mmHg
